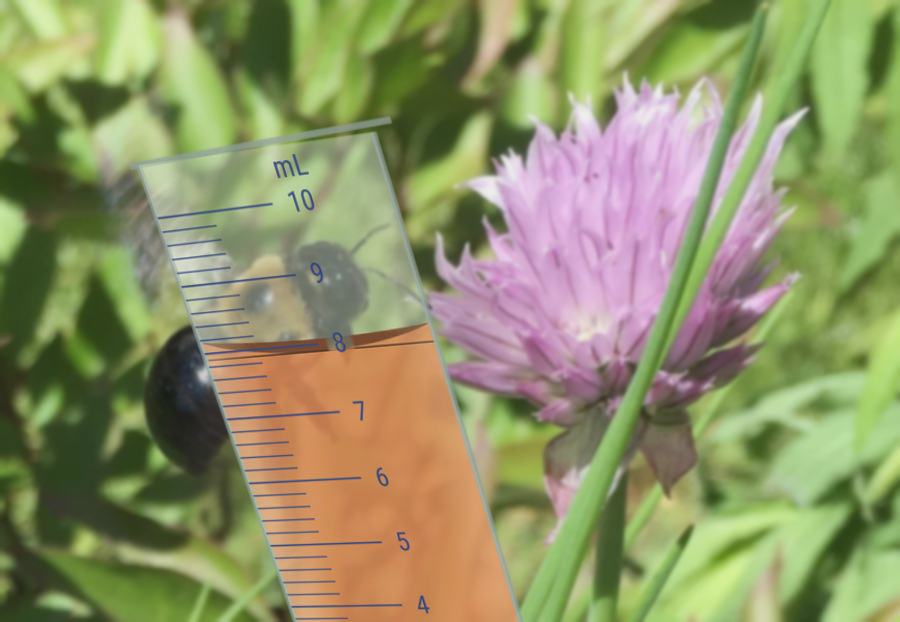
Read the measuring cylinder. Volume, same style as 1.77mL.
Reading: 7.9mL
